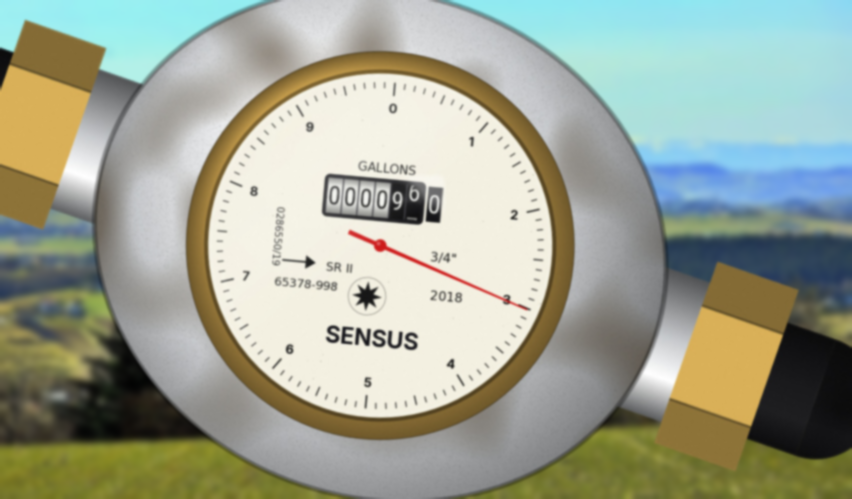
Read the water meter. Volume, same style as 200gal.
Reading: 963.0gal
